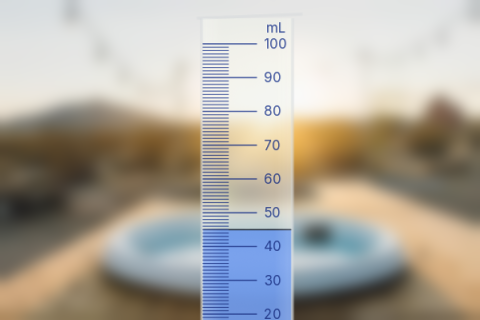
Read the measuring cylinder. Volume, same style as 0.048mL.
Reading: 45mL
